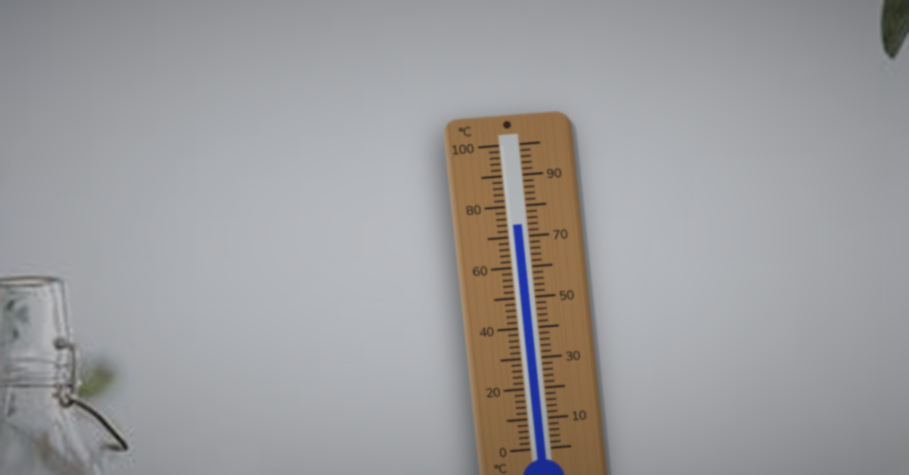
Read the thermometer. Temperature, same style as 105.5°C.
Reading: 74°C
